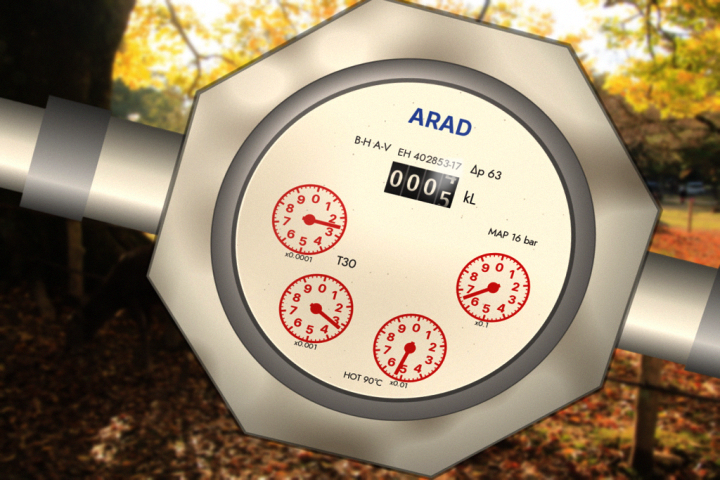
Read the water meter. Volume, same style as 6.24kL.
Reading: 4.6532kL
